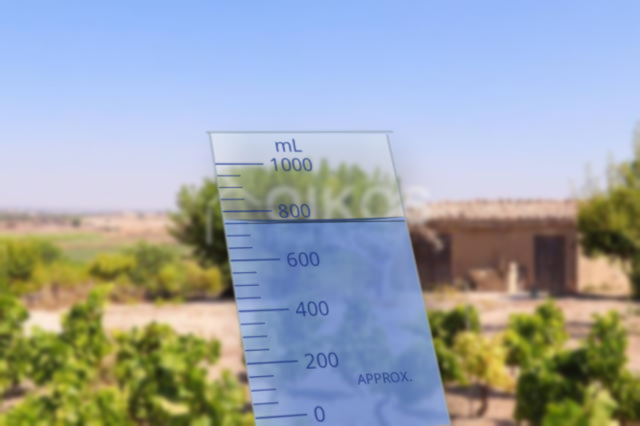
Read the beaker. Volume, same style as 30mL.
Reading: 750mL
